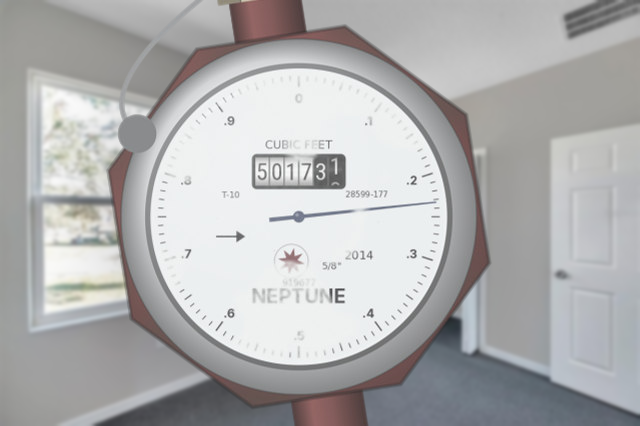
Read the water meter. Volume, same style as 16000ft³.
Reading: 501731.23ft³
